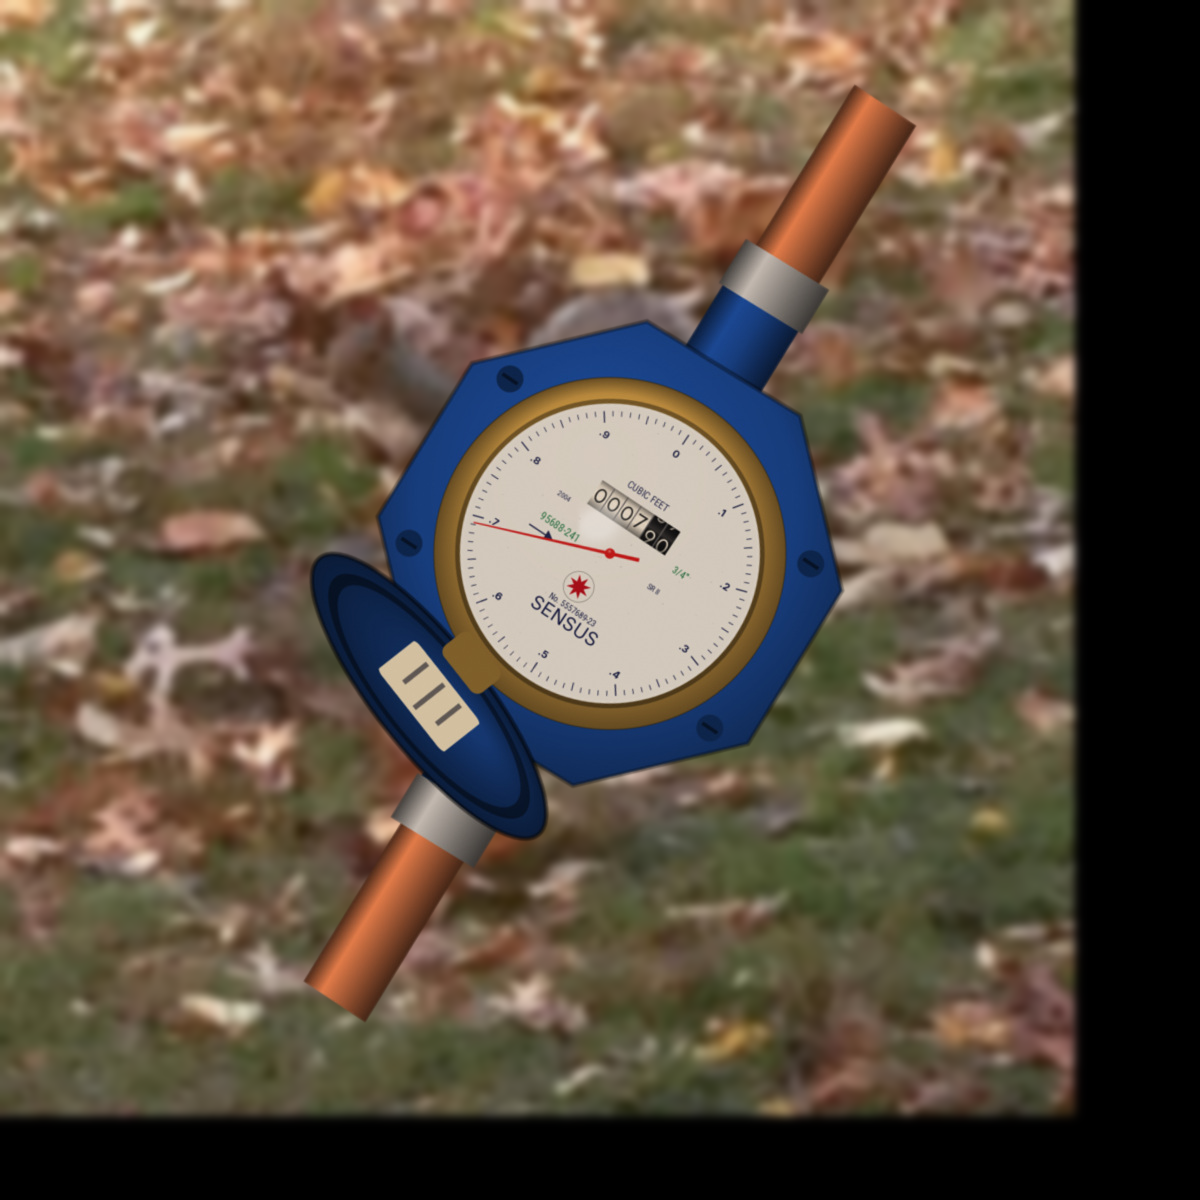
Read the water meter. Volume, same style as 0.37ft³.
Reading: 789.69ft³
